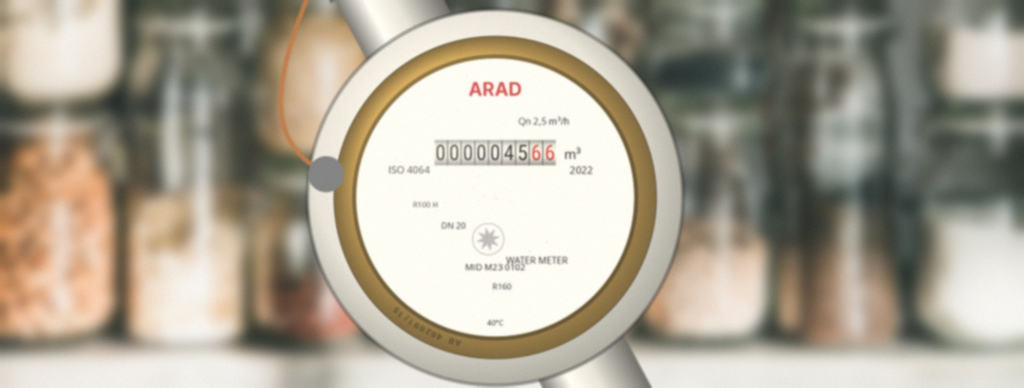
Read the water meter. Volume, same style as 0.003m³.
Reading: 45.66m³
